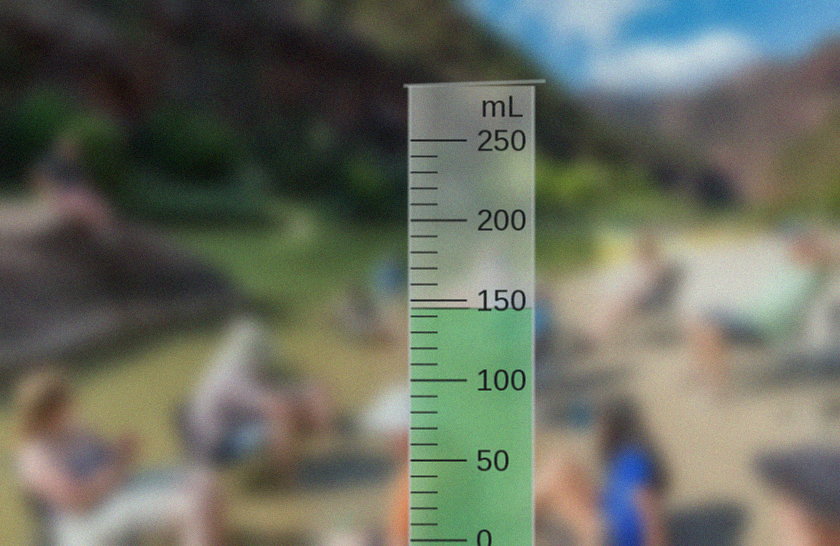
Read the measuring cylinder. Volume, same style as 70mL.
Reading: 145mL
